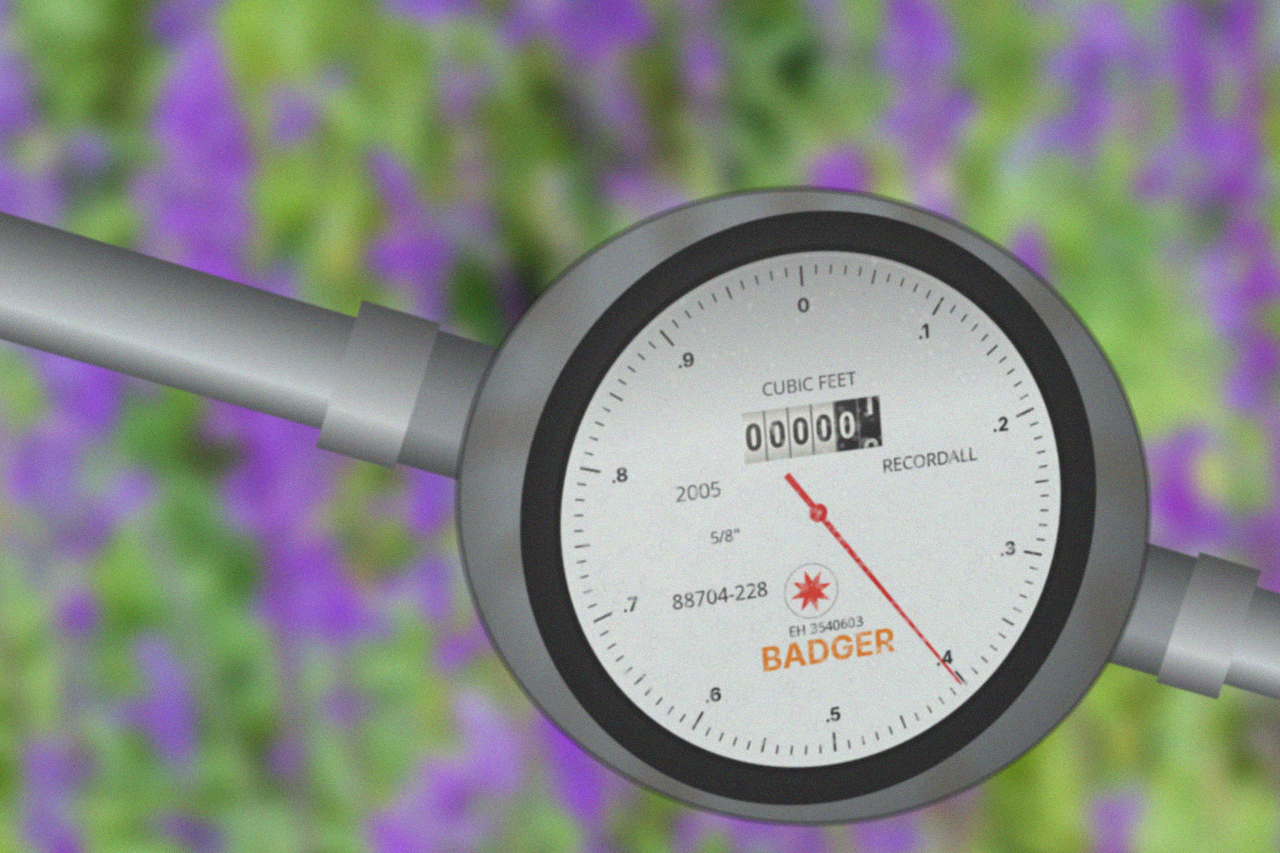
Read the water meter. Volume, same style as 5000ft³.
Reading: 1.40ft³
